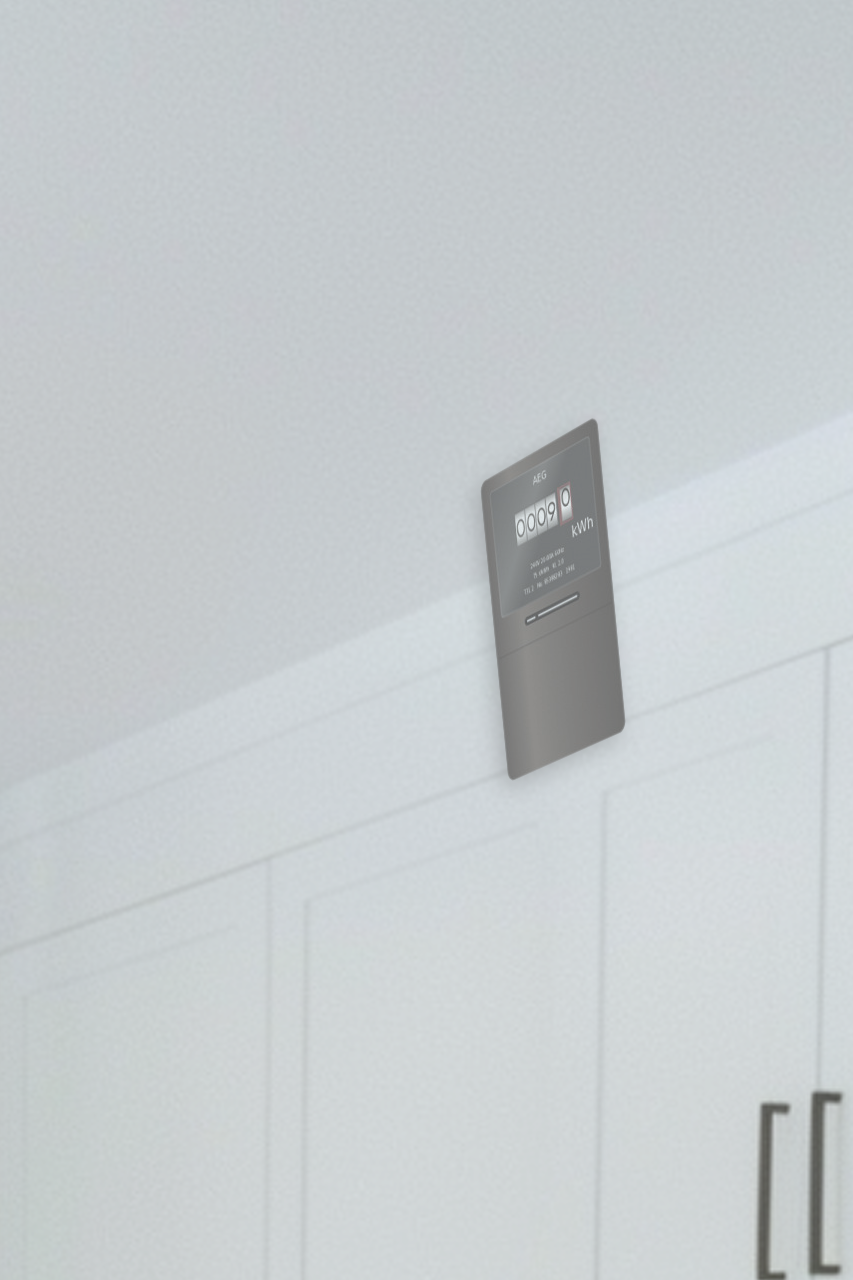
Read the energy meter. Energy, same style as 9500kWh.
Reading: 9.0kWh
